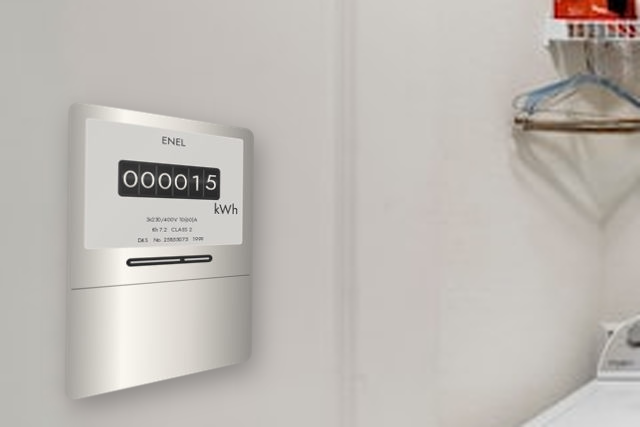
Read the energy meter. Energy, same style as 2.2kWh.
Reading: 15kWh
